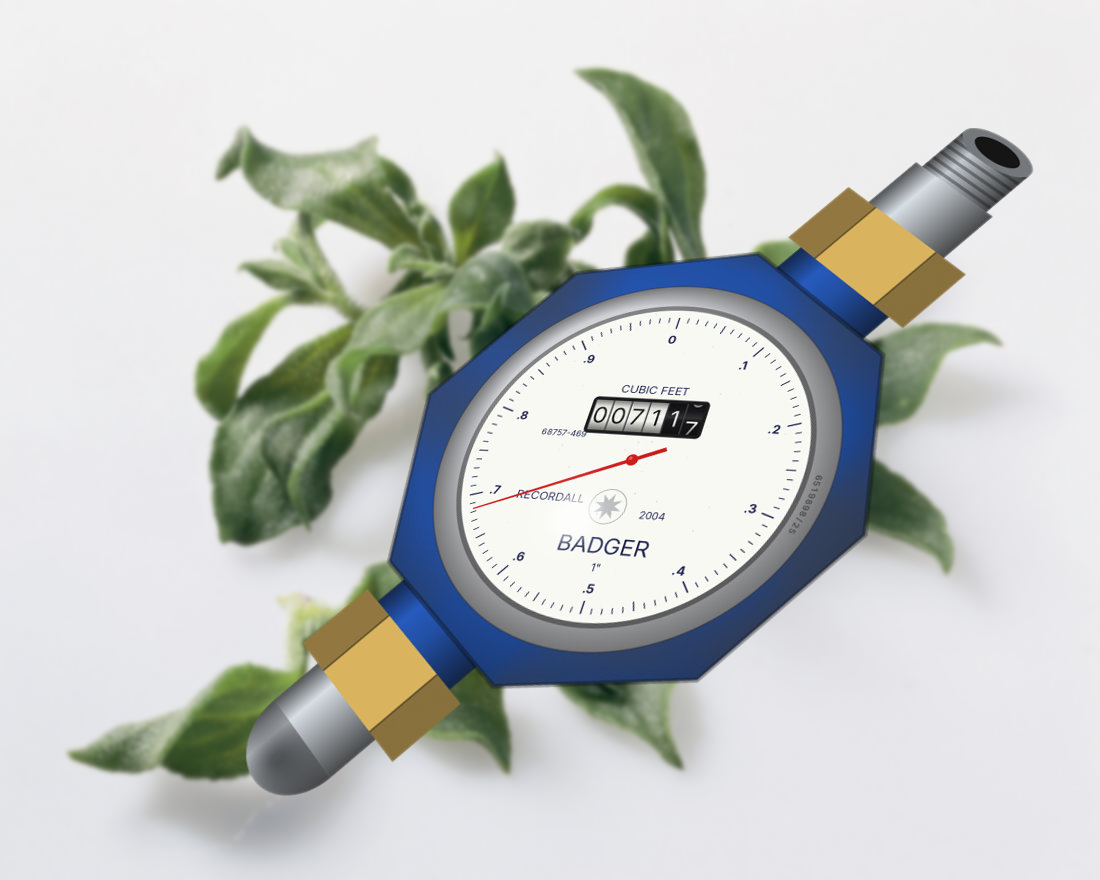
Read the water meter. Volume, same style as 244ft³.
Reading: 7116.68ft³
